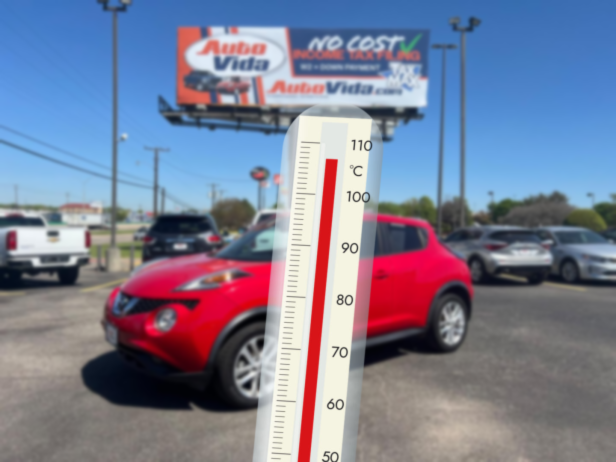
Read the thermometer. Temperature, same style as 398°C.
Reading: 107°C
